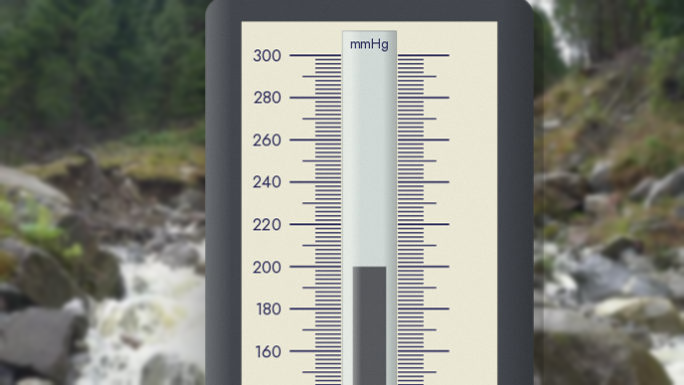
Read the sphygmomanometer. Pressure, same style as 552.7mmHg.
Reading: 200mmHg
